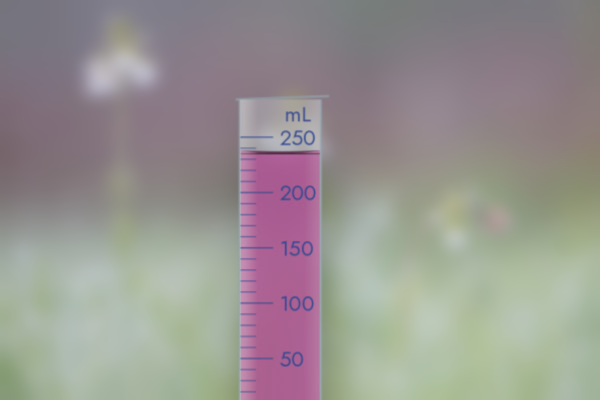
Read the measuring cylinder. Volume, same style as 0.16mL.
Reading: 235mL
